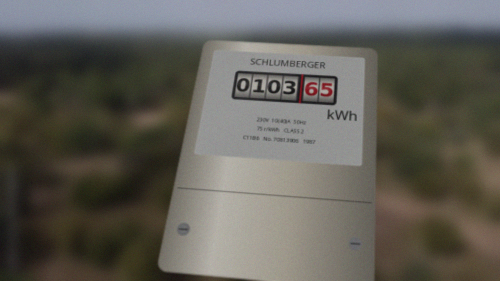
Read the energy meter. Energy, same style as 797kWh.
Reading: 103.65kWh
